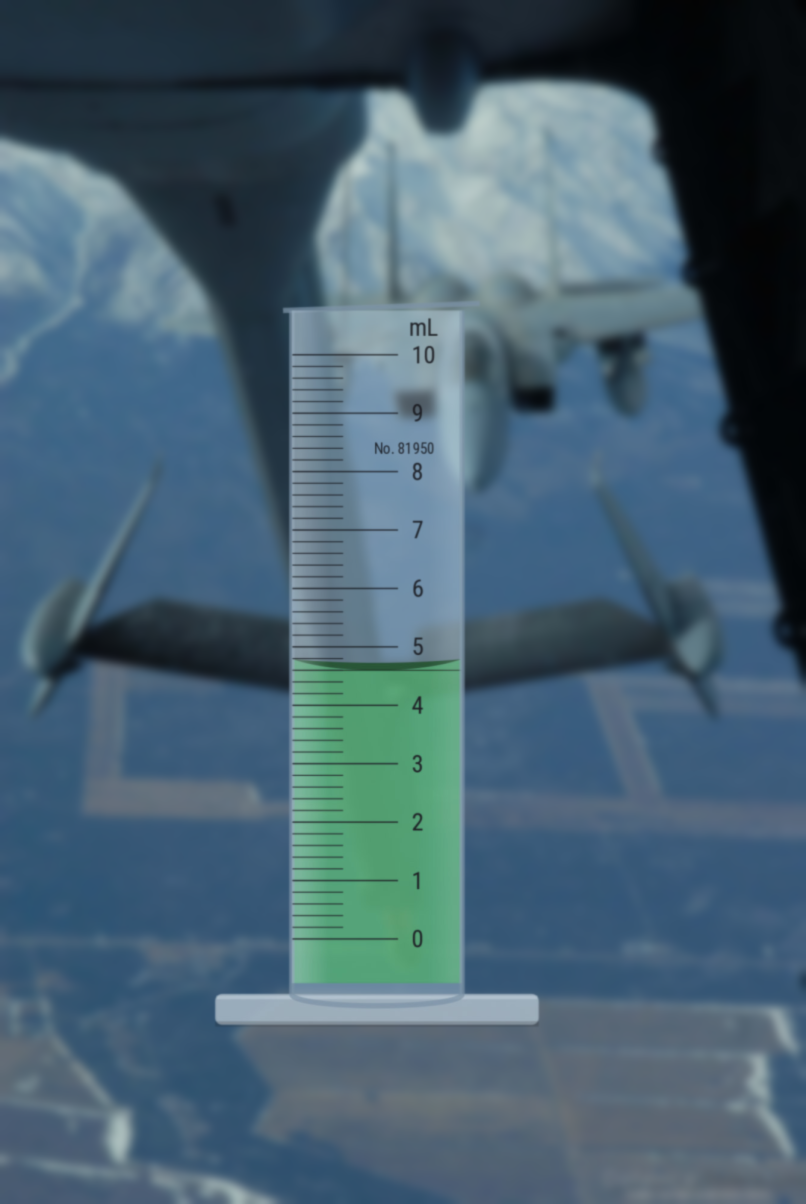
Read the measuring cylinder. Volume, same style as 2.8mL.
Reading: 4.6mL
